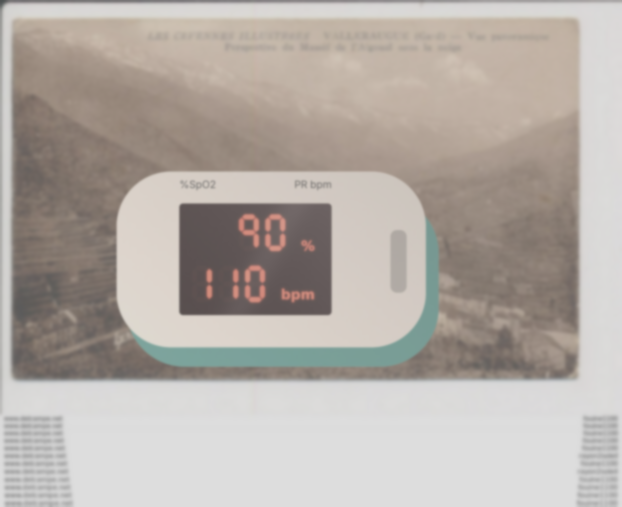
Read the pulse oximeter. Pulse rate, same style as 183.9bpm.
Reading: 110bpm
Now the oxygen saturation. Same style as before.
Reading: 90%
